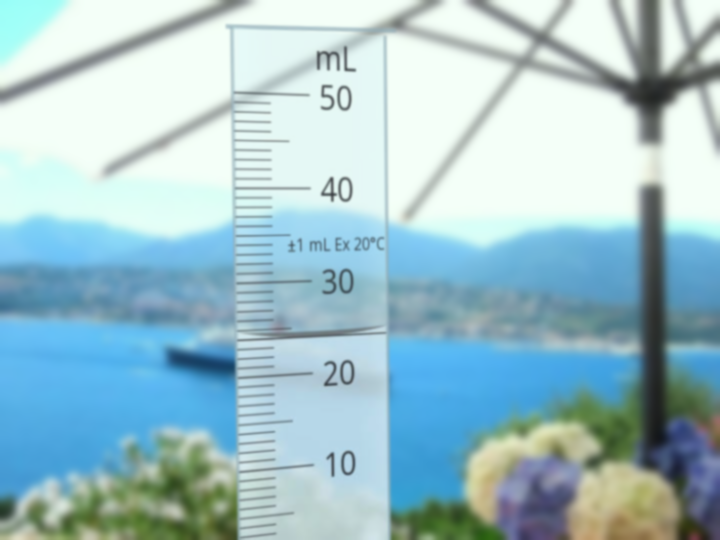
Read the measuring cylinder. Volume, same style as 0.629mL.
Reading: 24mL
